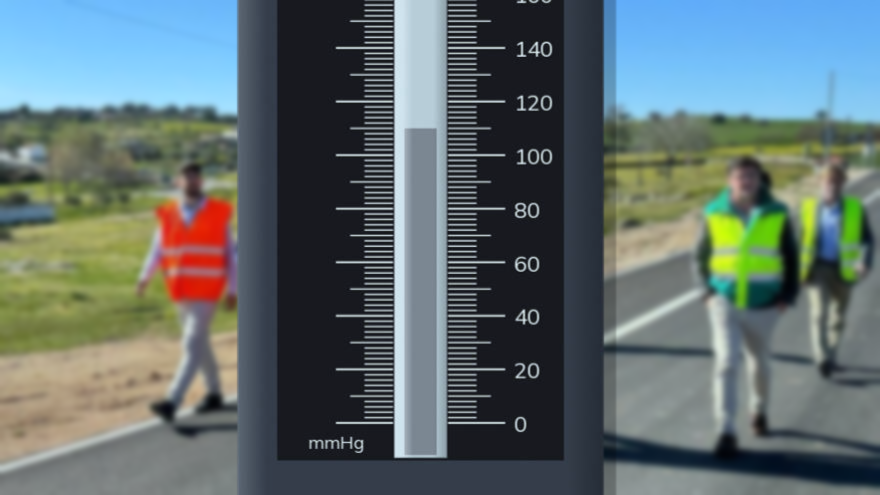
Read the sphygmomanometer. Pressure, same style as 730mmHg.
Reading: 110mmHg
